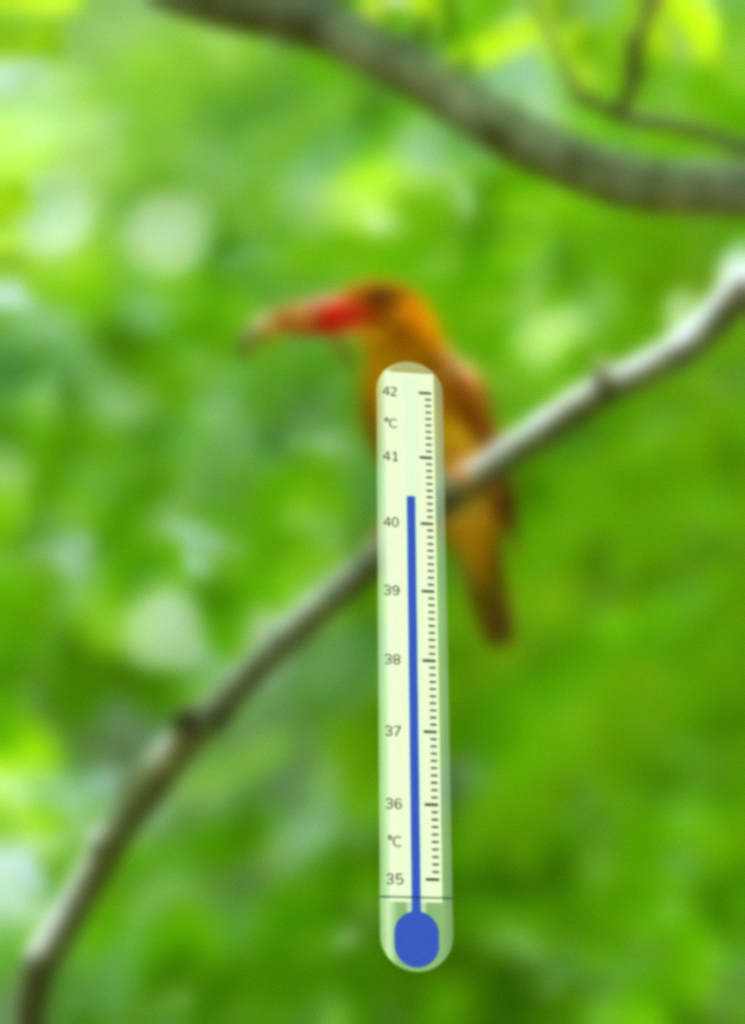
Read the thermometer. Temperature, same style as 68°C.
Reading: 40.4°C
